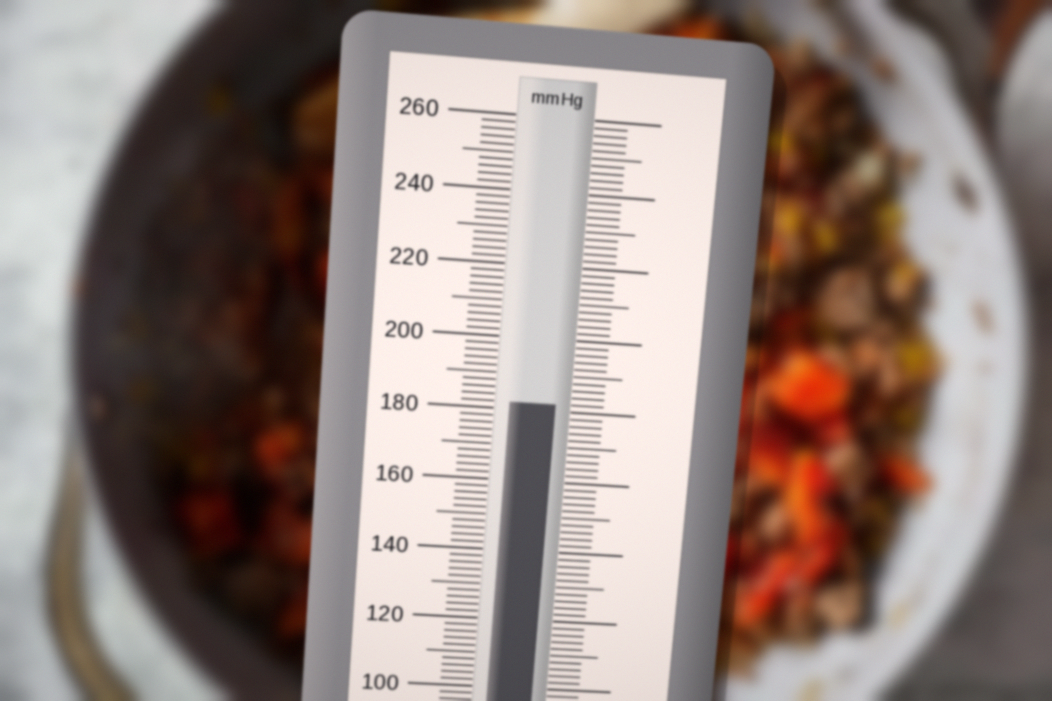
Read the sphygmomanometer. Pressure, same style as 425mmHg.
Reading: 182mmHg
